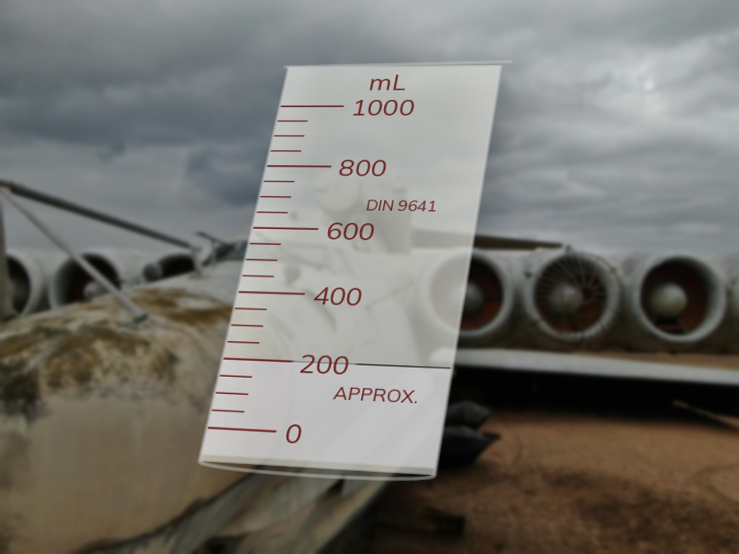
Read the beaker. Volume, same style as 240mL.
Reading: 200mL
